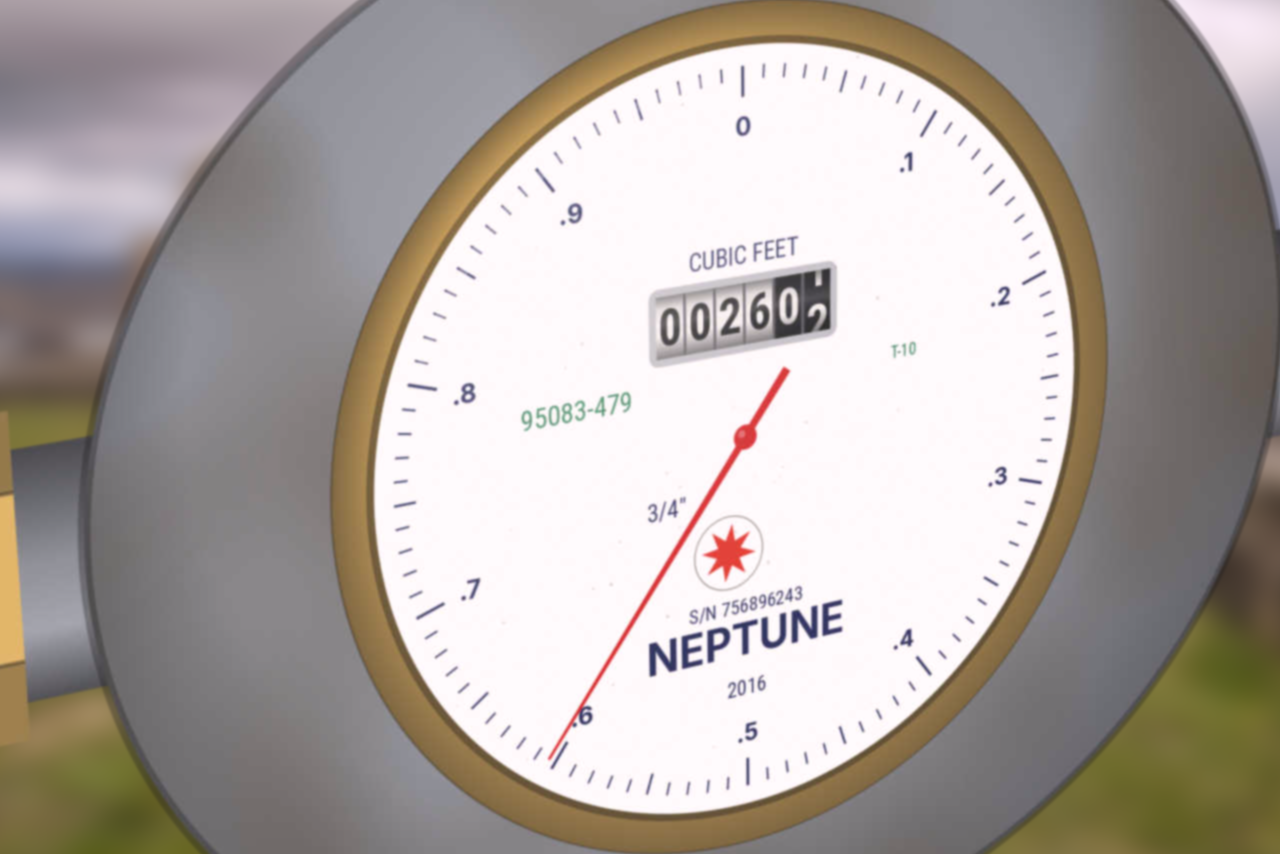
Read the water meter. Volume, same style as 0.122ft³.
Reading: 2601.60ft³
